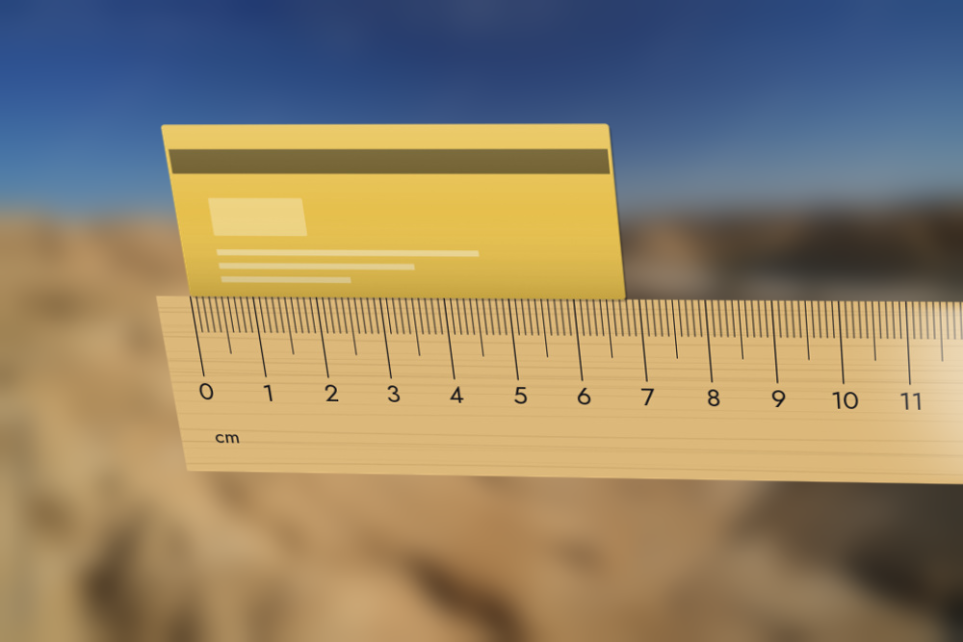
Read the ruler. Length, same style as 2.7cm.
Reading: 6.8cm
